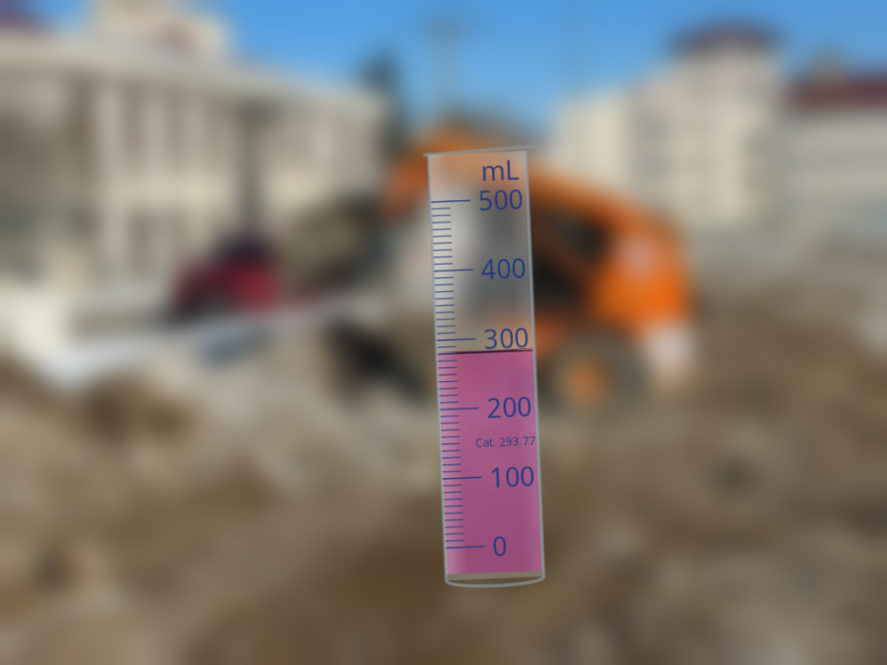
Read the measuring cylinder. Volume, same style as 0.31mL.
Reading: 280mL
